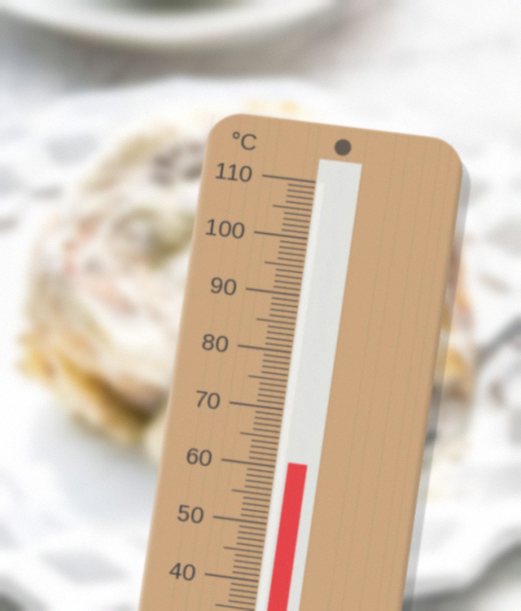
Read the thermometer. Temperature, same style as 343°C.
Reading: 61°C
